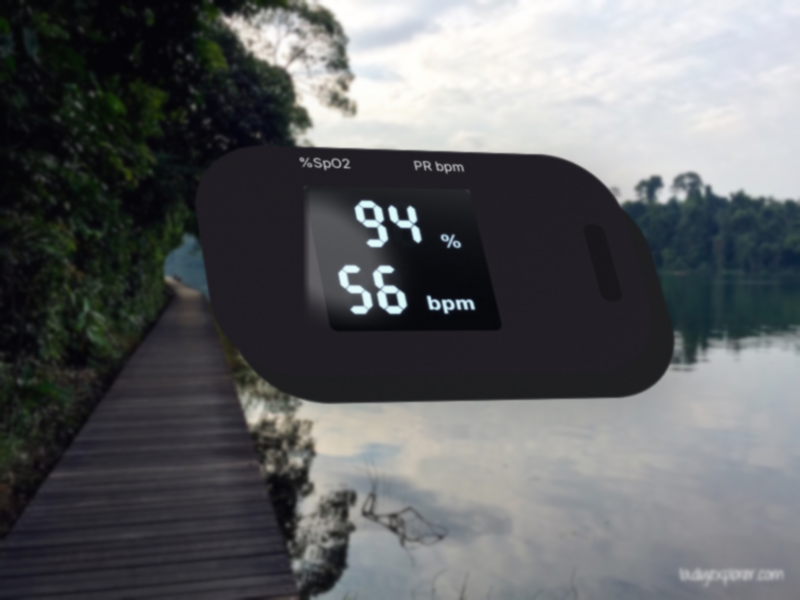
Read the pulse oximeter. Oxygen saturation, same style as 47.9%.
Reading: 94%
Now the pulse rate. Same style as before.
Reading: 56bpm
